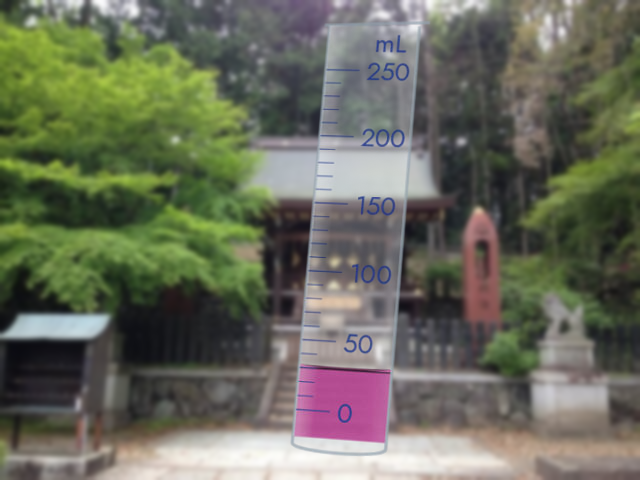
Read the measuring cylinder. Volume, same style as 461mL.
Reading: 30mL
